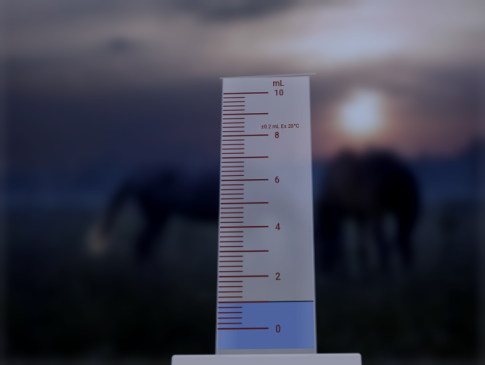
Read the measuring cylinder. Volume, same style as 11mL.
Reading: 1mL
